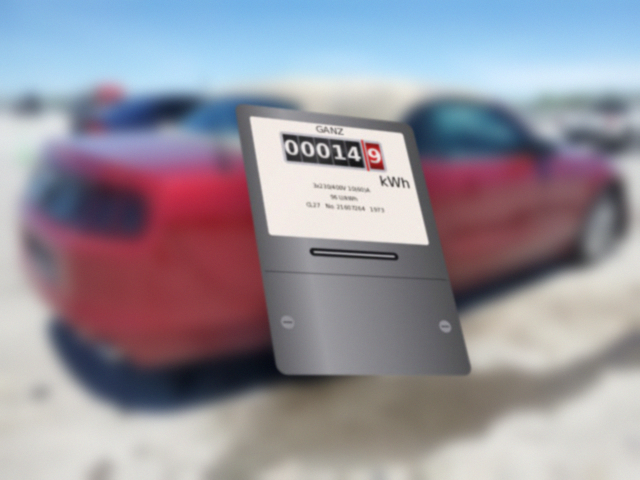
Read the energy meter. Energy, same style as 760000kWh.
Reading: 14.9kWh
